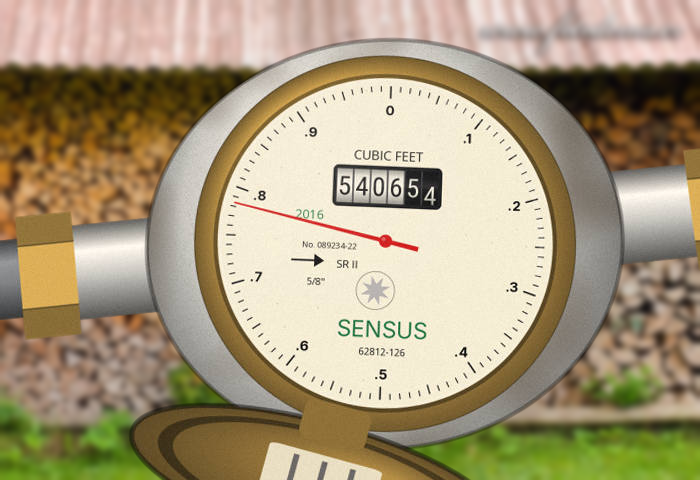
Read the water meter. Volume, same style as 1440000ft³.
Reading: 540653.78ft³
